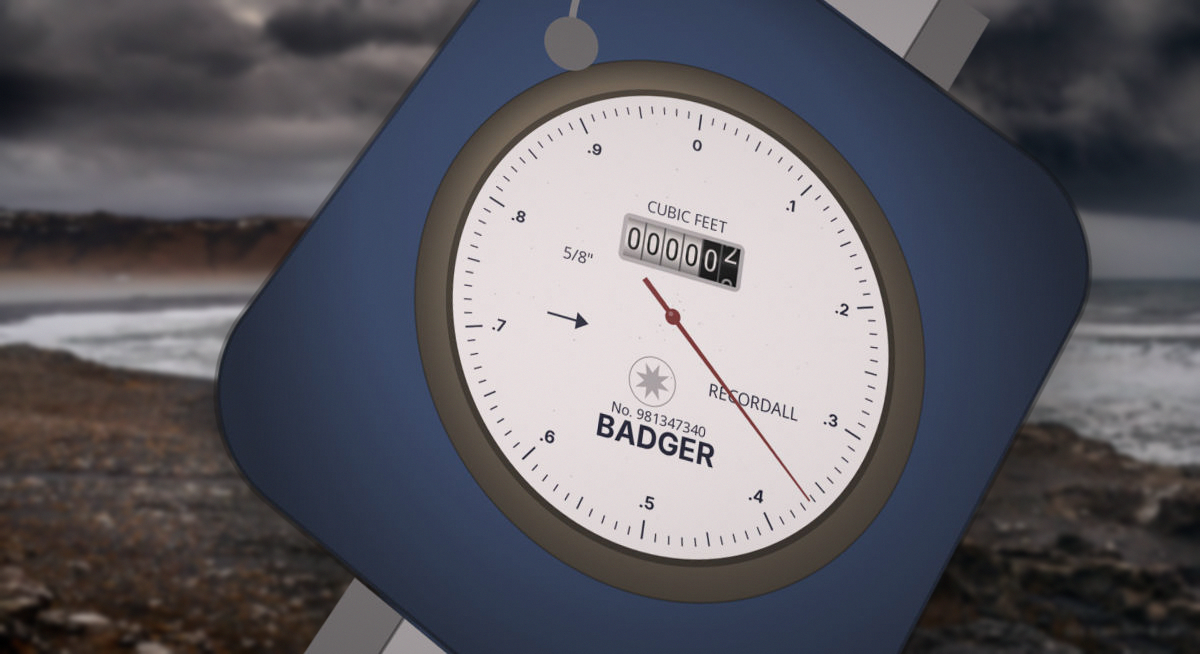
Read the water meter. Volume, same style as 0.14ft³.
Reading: 2.36ft³
